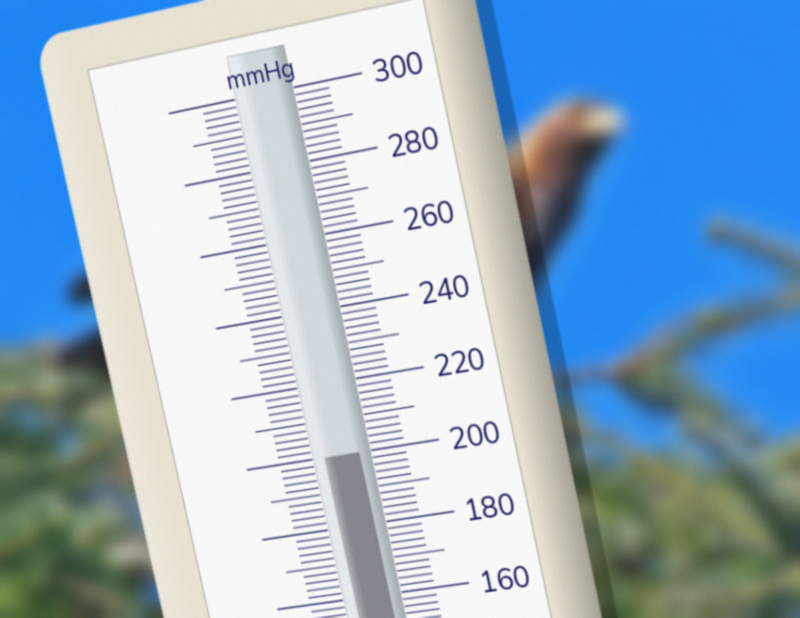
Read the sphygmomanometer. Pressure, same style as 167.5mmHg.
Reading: 200mmHg
